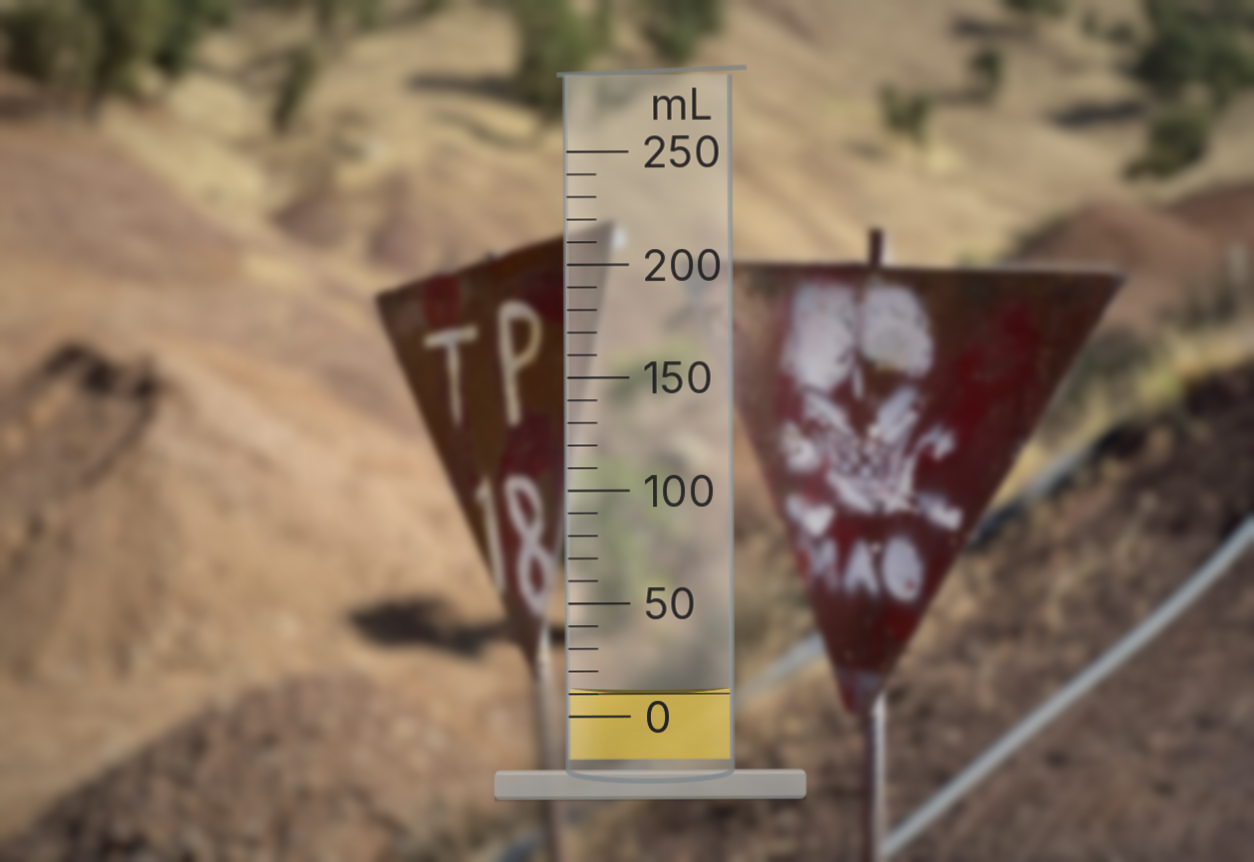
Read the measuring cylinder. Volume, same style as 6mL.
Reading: 10mL
